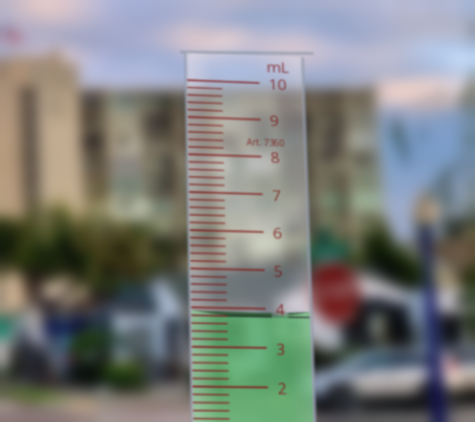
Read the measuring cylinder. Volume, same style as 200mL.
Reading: 3.8mL
